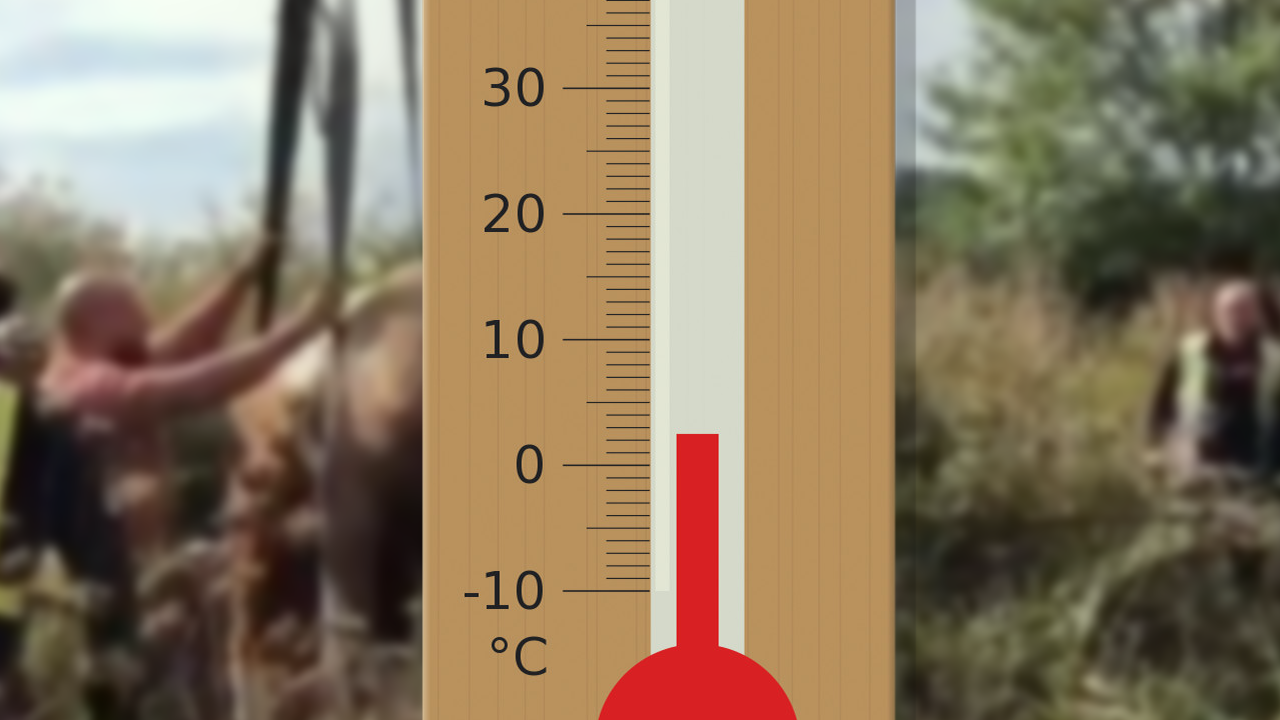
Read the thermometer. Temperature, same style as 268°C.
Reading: 2.5°C
